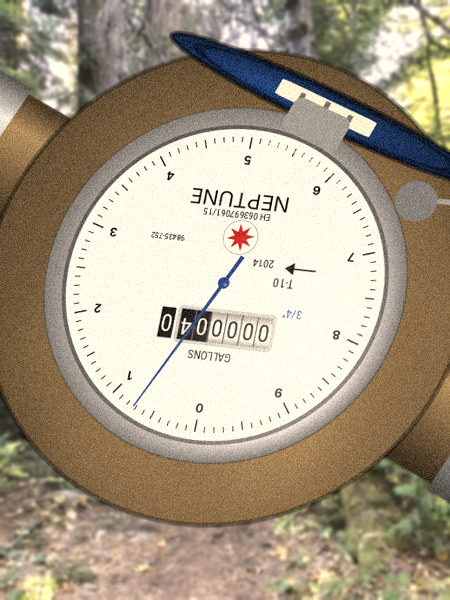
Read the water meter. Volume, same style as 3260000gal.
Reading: 40.7gal
